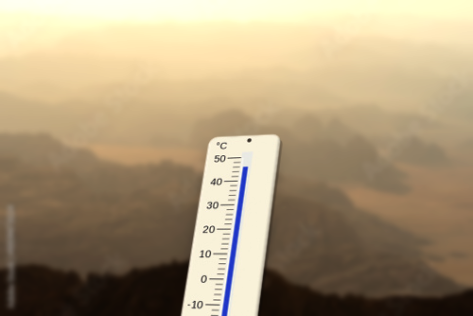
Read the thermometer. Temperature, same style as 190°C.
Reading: 46°C
